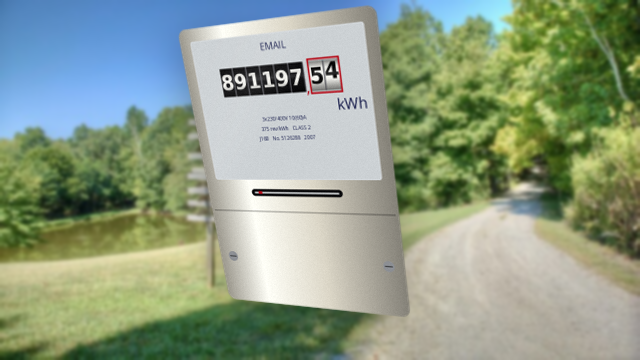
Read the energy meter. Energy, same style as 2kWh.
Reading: 891197.54kWh
